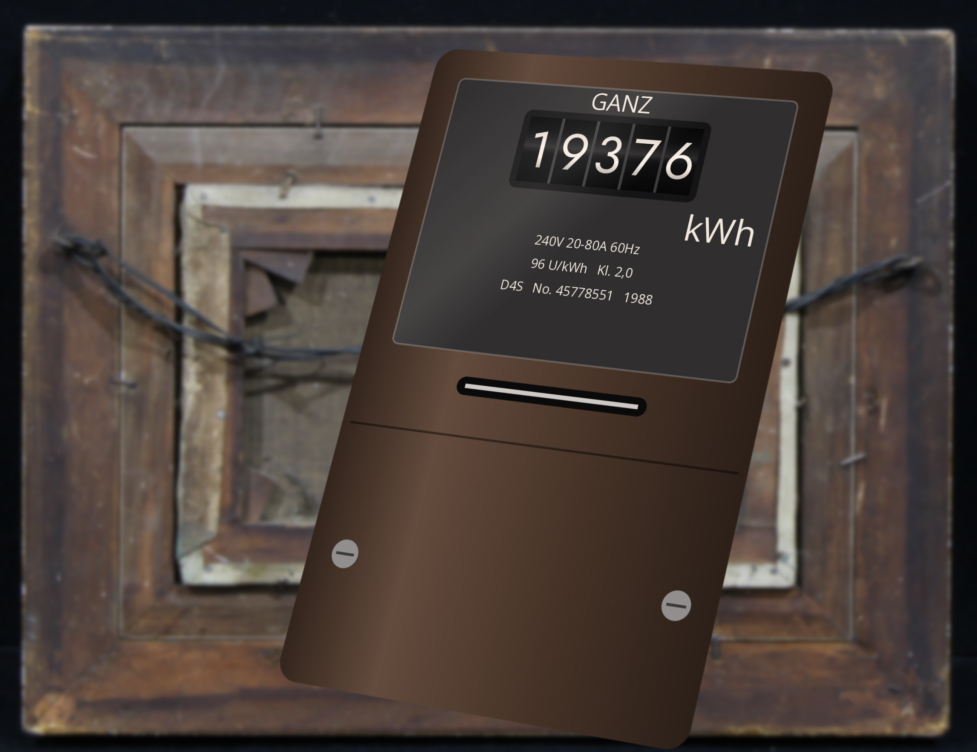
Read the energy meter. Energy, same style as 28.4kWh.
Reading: 19376kWh
